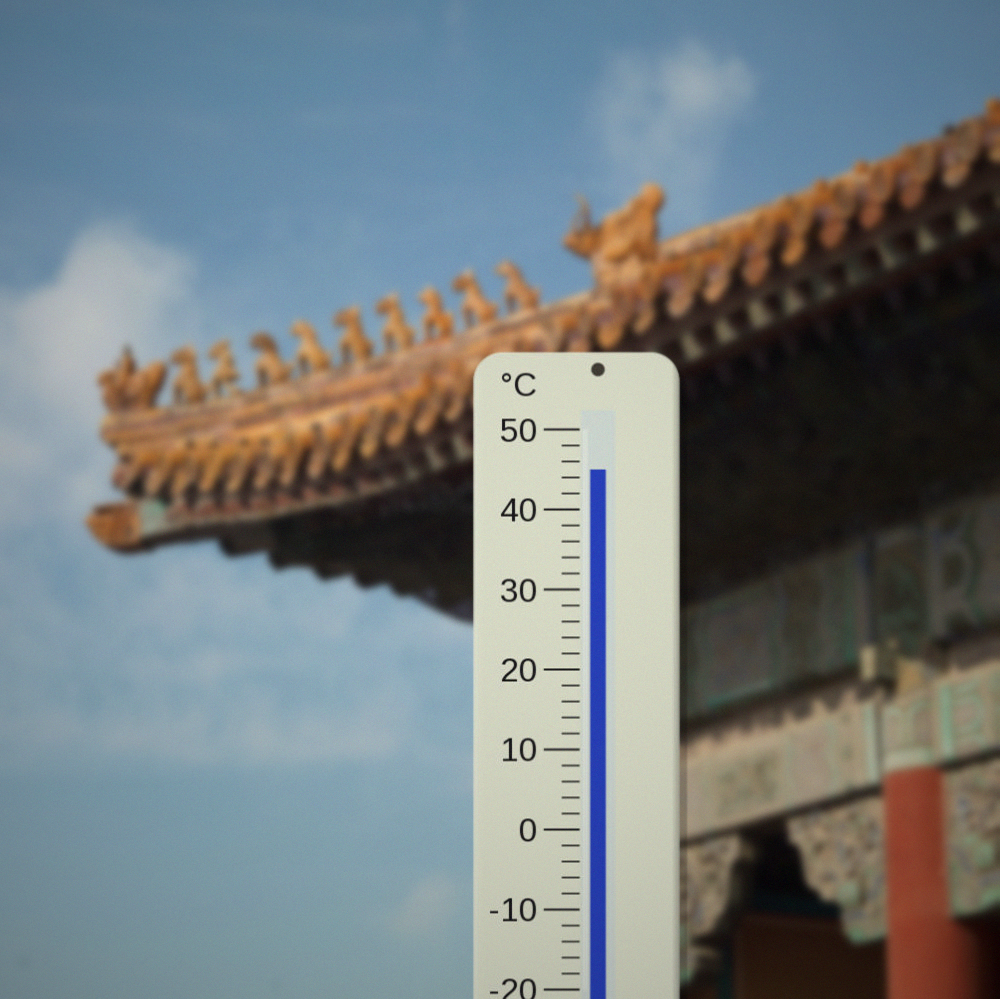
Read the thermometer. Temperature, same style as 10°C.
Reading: 45°C
